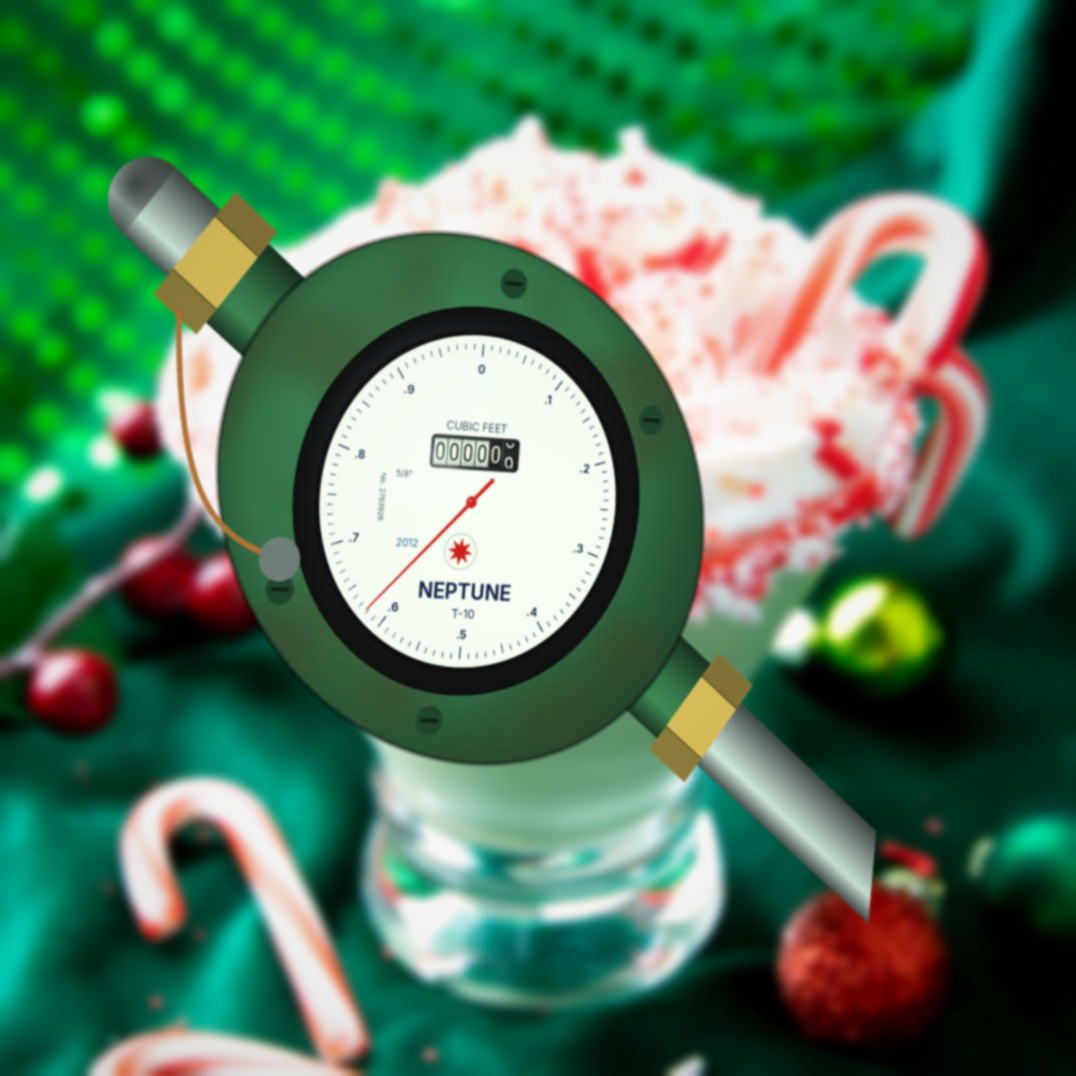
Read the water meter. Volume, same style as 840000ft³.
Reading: 8.62ft³
